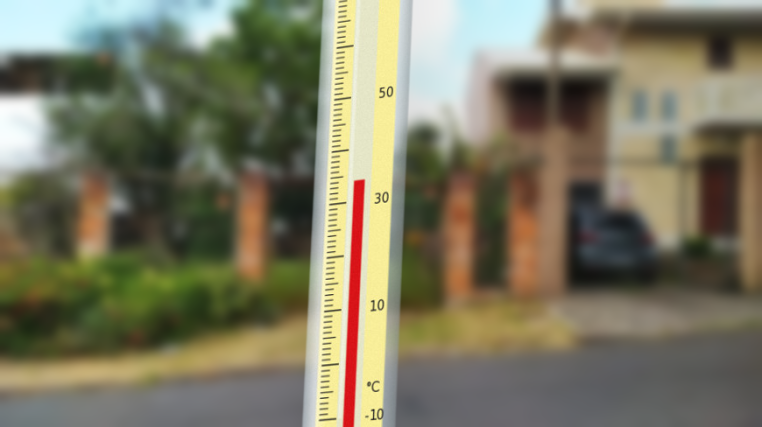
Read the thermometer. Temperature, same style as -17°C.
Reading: 34°C
